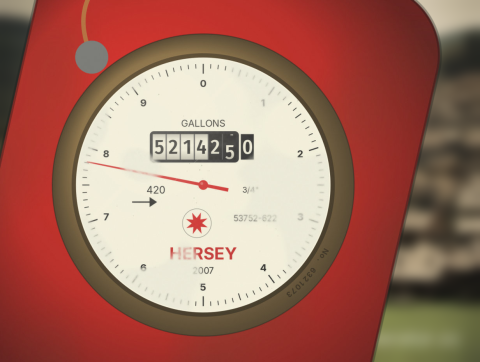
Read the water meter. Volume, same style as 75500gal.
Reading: 5214247.8gal
